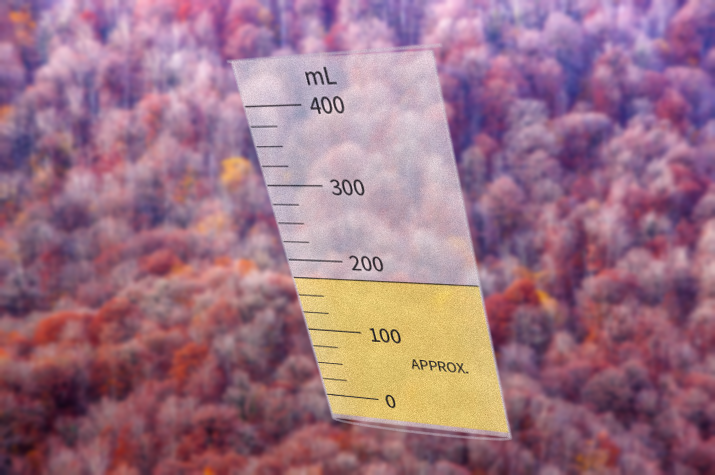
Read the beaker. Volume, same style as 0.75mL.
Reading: 175mL
